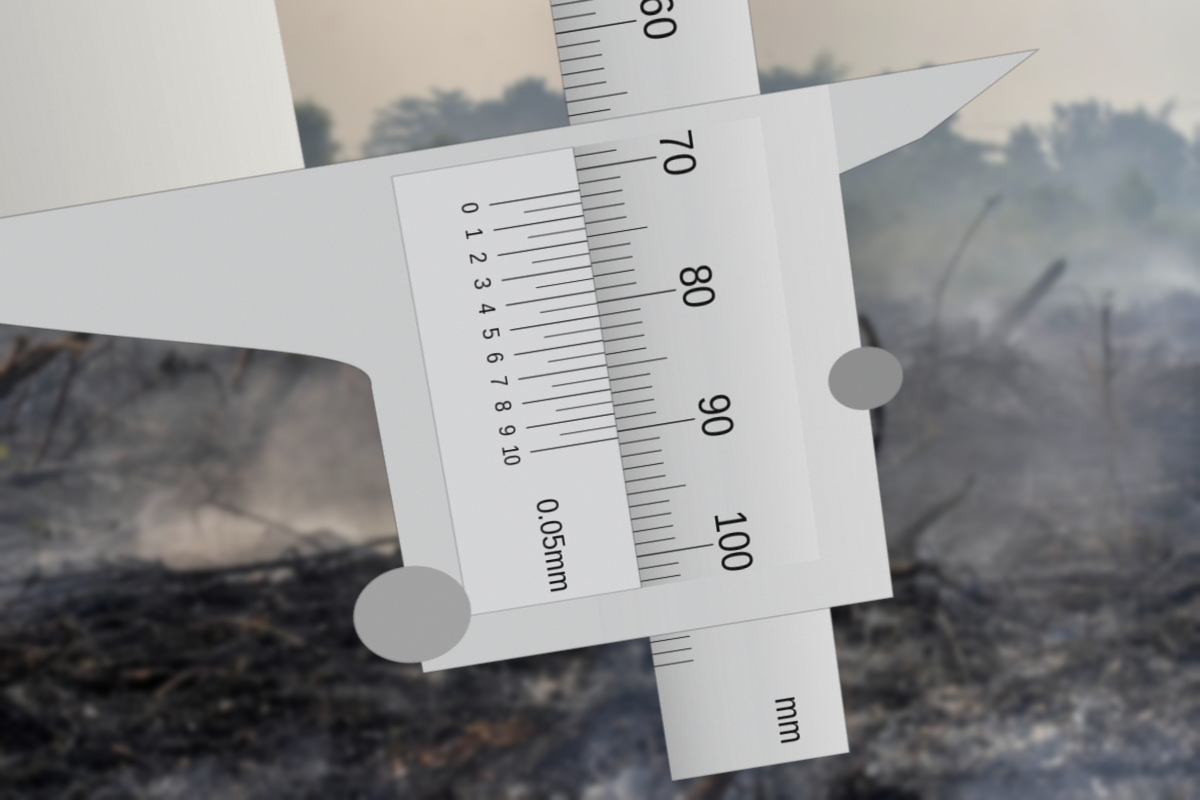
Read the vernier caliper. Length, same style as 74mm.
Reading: 71.5mm
